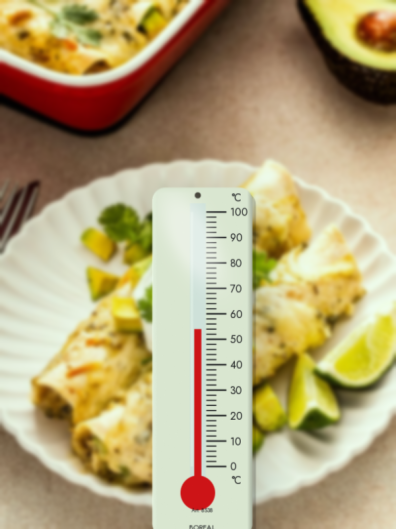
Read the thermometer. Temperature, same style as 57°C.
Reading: 54°C
